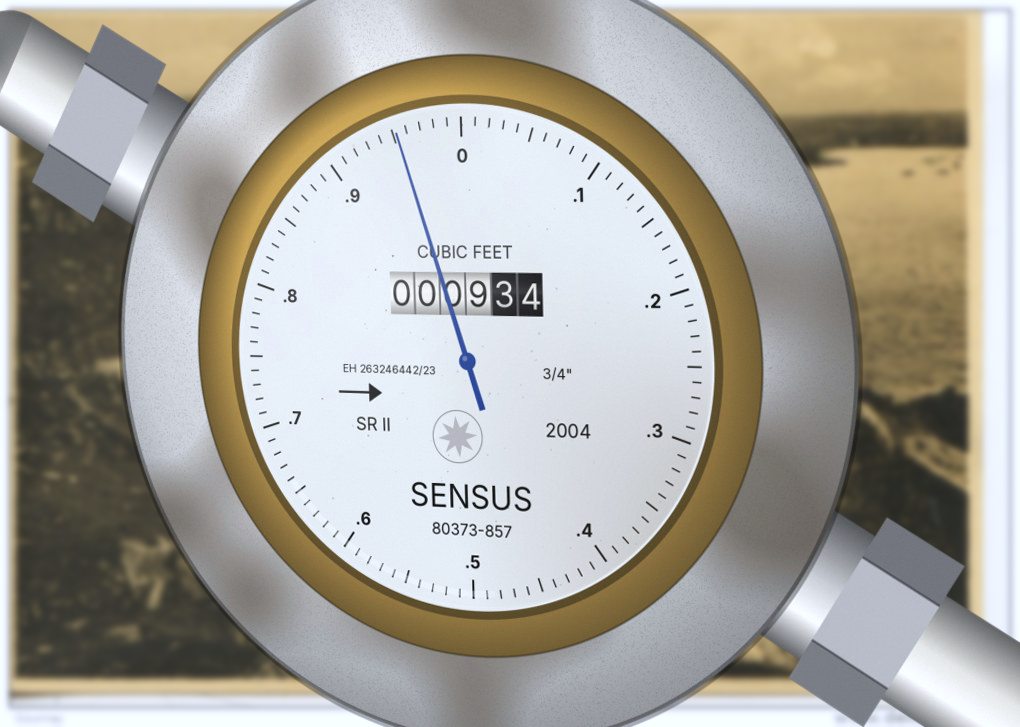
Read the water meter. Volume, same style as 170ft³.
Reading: 933.95ft³
